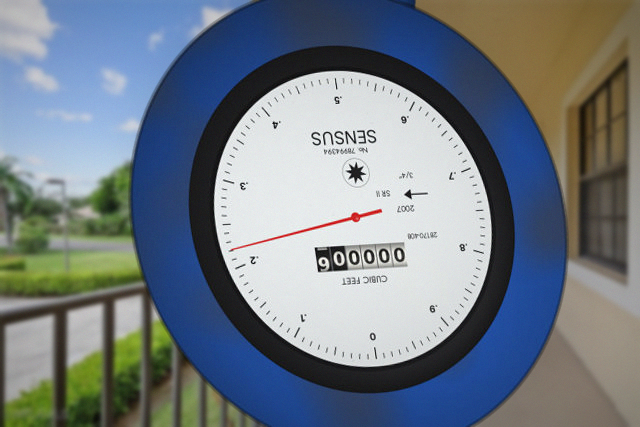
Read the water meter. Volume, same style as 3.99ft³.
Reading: 6.22ft³
